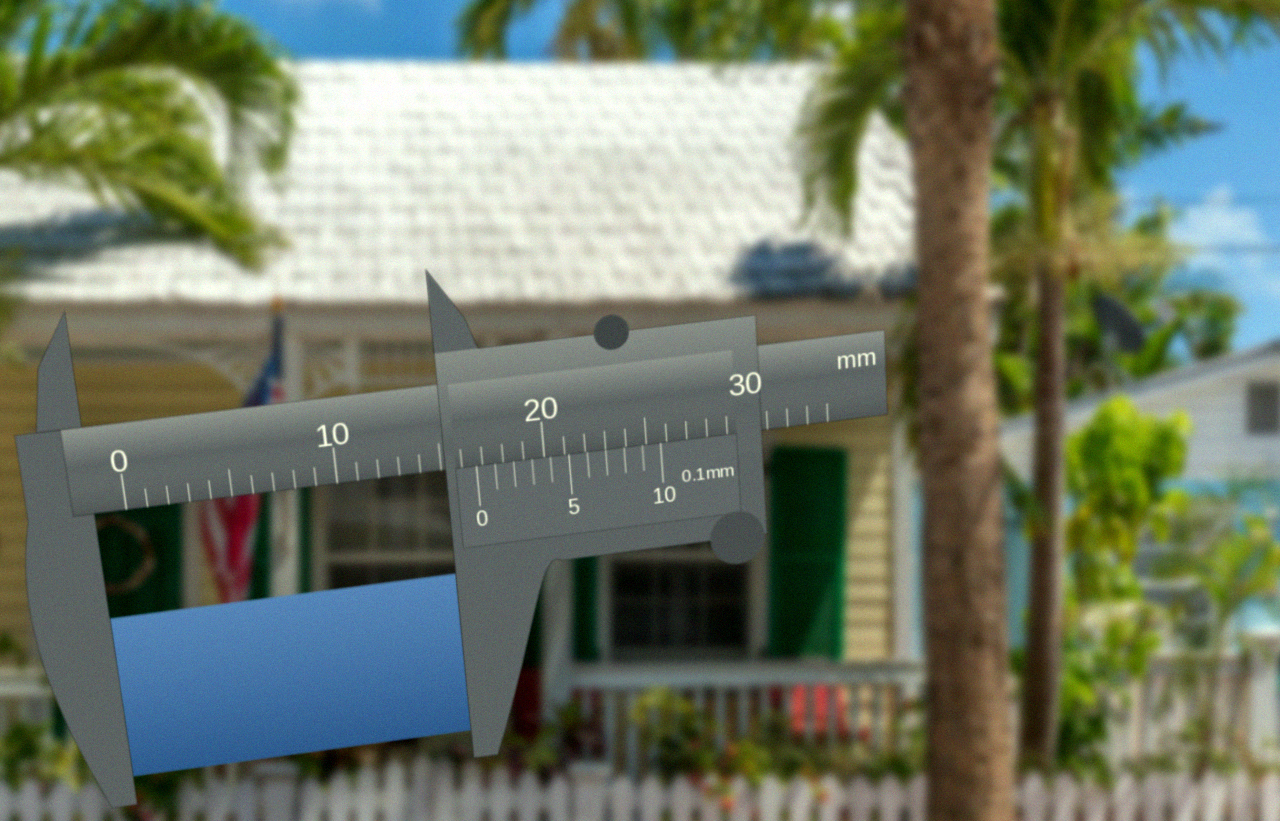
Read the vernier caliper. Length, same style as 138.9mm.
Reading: 16.7mm
